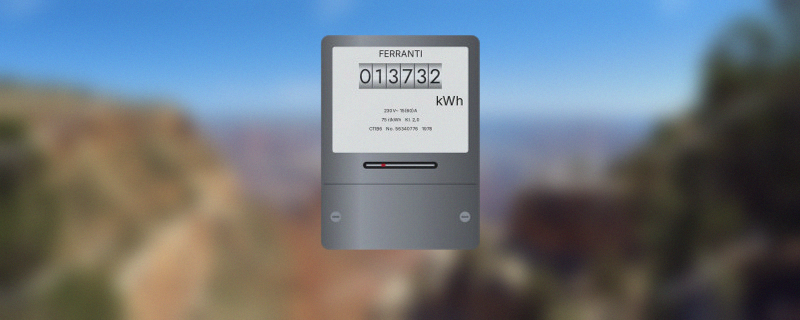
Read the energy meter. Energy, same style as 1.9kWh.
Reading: 13732kWh
